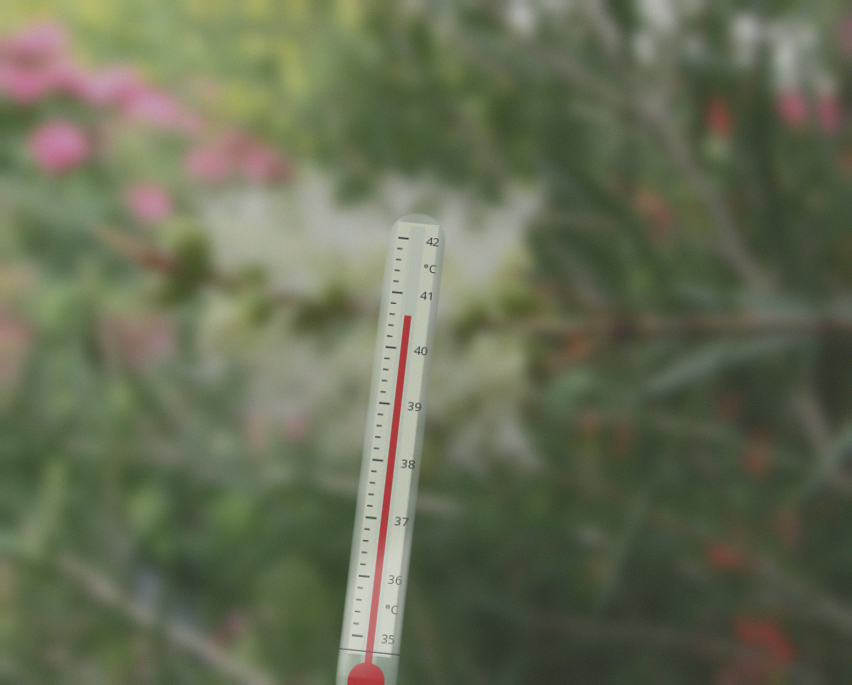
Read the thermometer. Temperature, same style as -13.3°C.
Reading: 40.6°C
